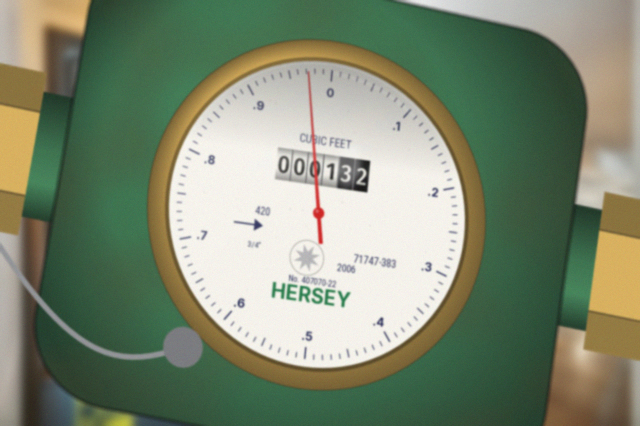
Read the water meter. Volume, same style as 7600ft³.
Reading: 131.97ft³
